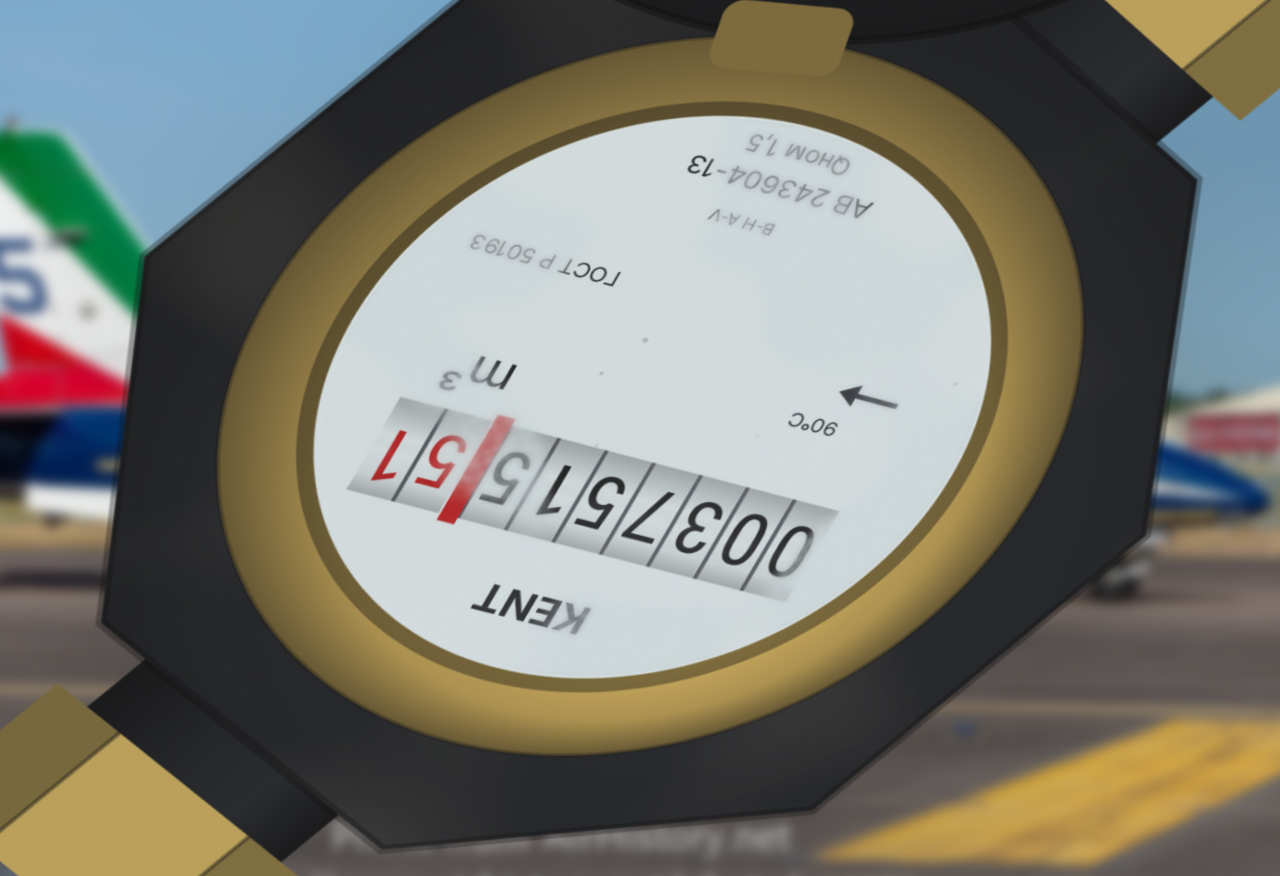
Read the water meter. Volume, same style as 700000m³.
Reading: 37515.51m³
